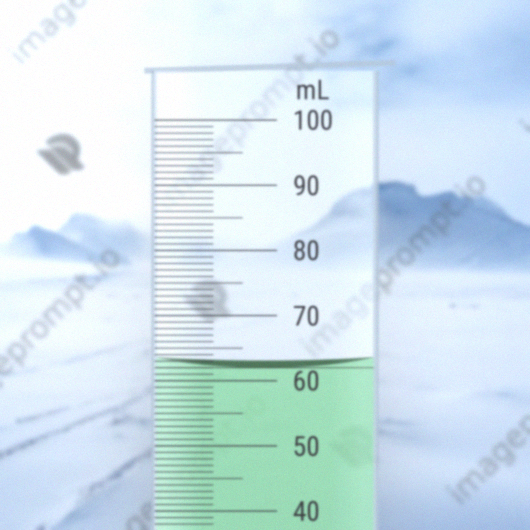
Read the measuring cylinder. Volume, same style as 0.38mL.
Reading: 62mL
